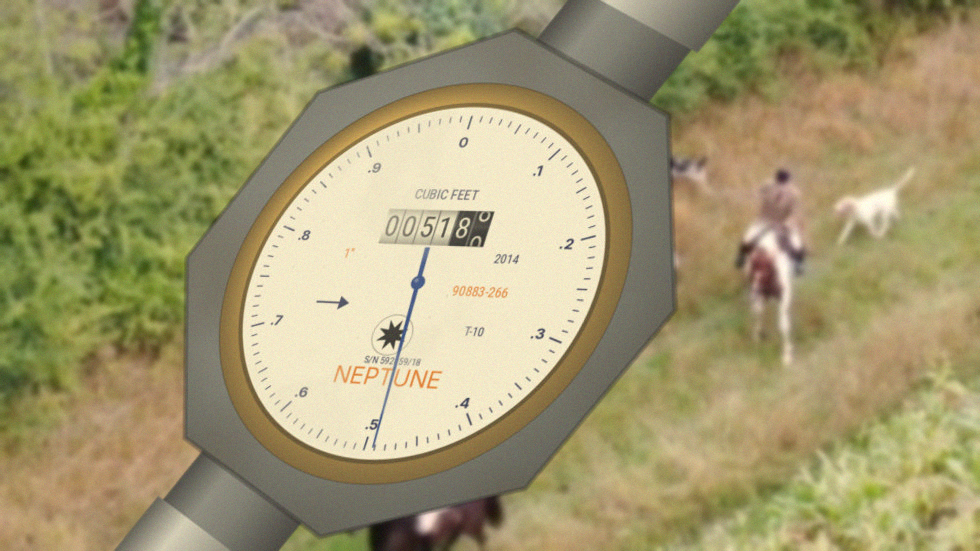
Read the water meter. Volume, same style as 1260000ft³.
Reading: 5188.49ft³
